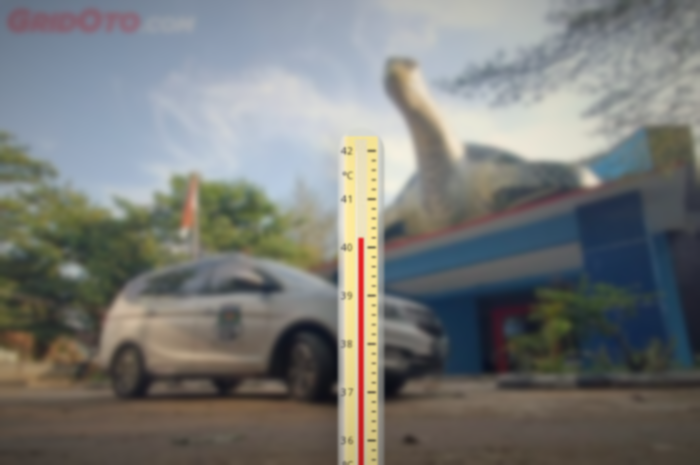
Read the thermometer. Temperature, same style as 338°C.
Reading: 40.2°C
